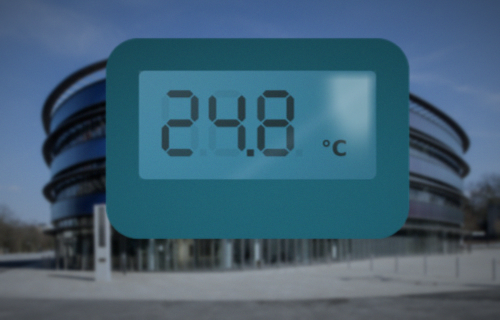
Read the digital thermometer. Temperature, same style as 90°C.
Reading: 24.8°C
